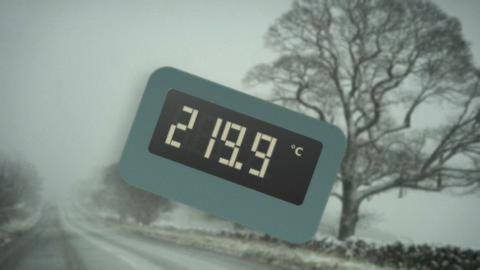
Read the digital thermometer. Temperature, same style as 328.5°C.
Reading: 219.9°C
